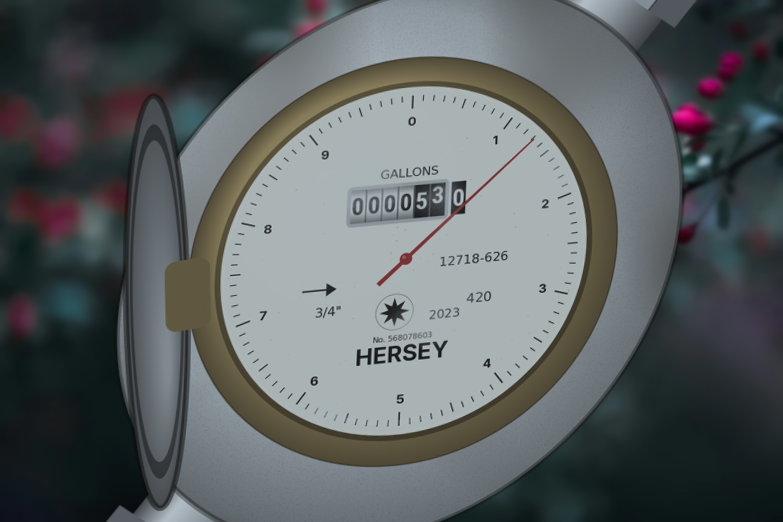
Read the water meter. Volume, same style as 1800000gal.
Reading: 531.3gal
